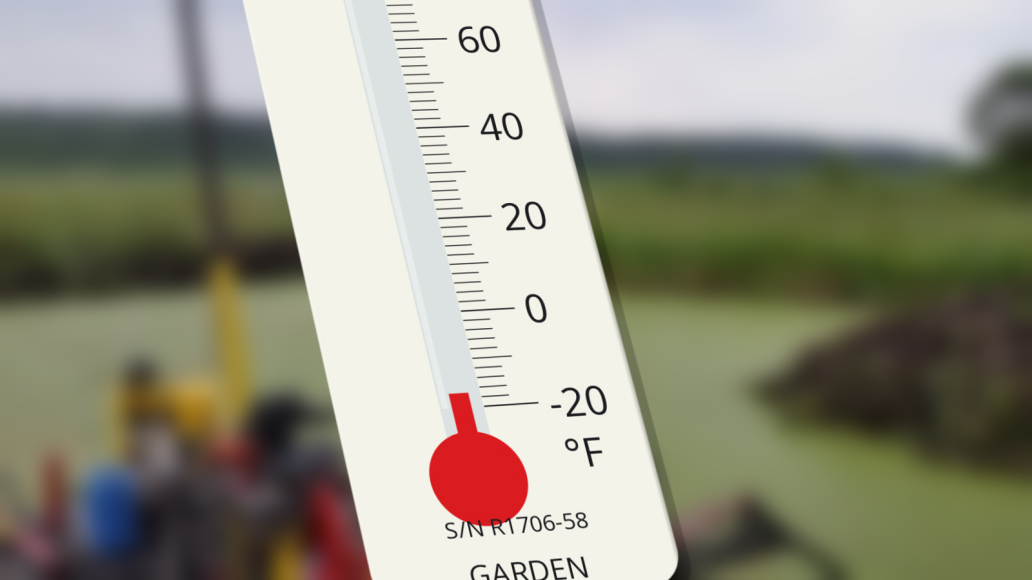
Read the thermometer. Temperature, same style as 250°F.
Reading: -17°F
